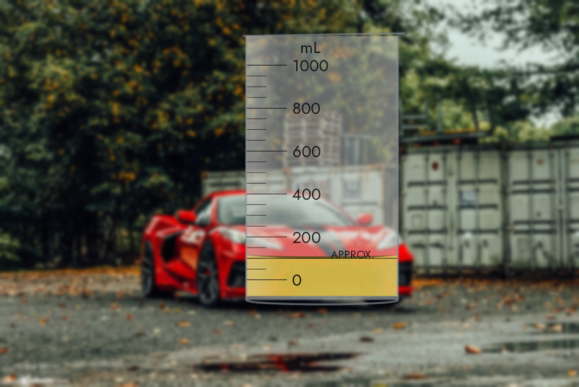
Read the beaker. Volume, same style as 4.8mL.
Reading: 100mL
